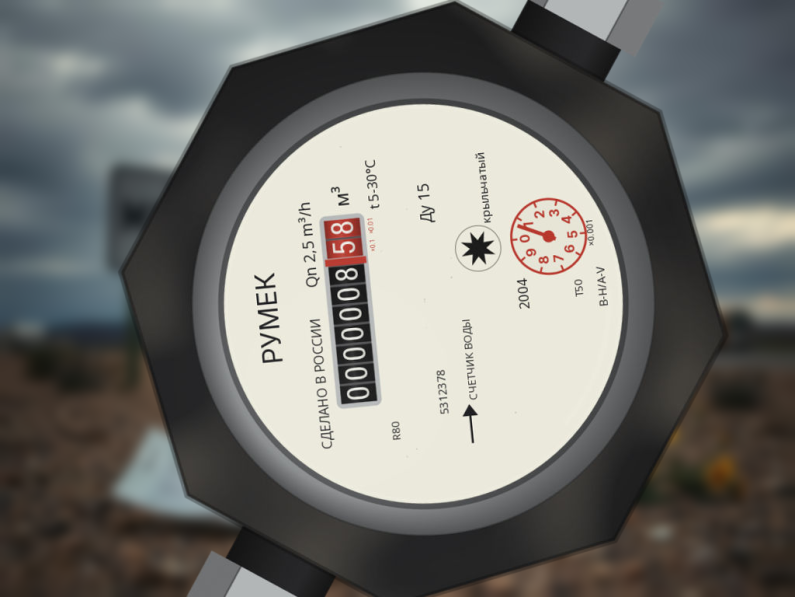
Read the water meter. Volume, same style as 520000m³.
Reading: 8.580m³
